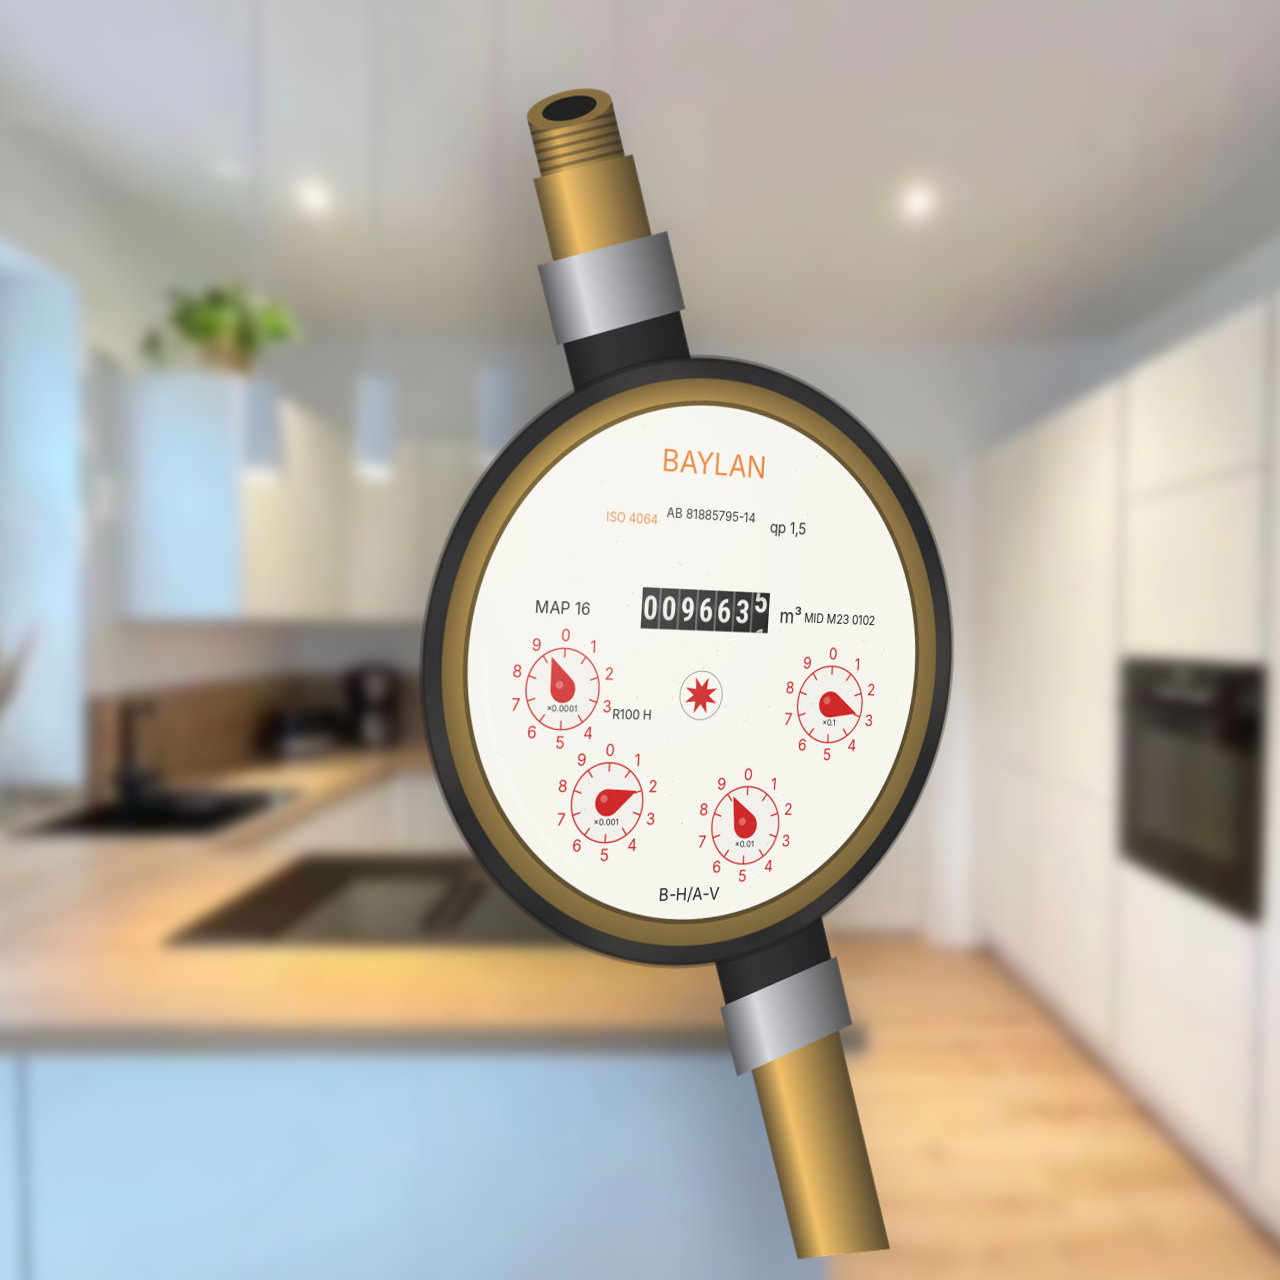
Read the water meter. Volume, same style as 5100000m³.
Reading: 96635.2919m³
